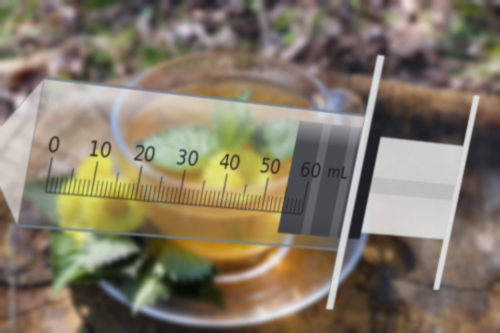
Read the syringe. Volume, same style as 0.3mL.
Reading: 55mL
